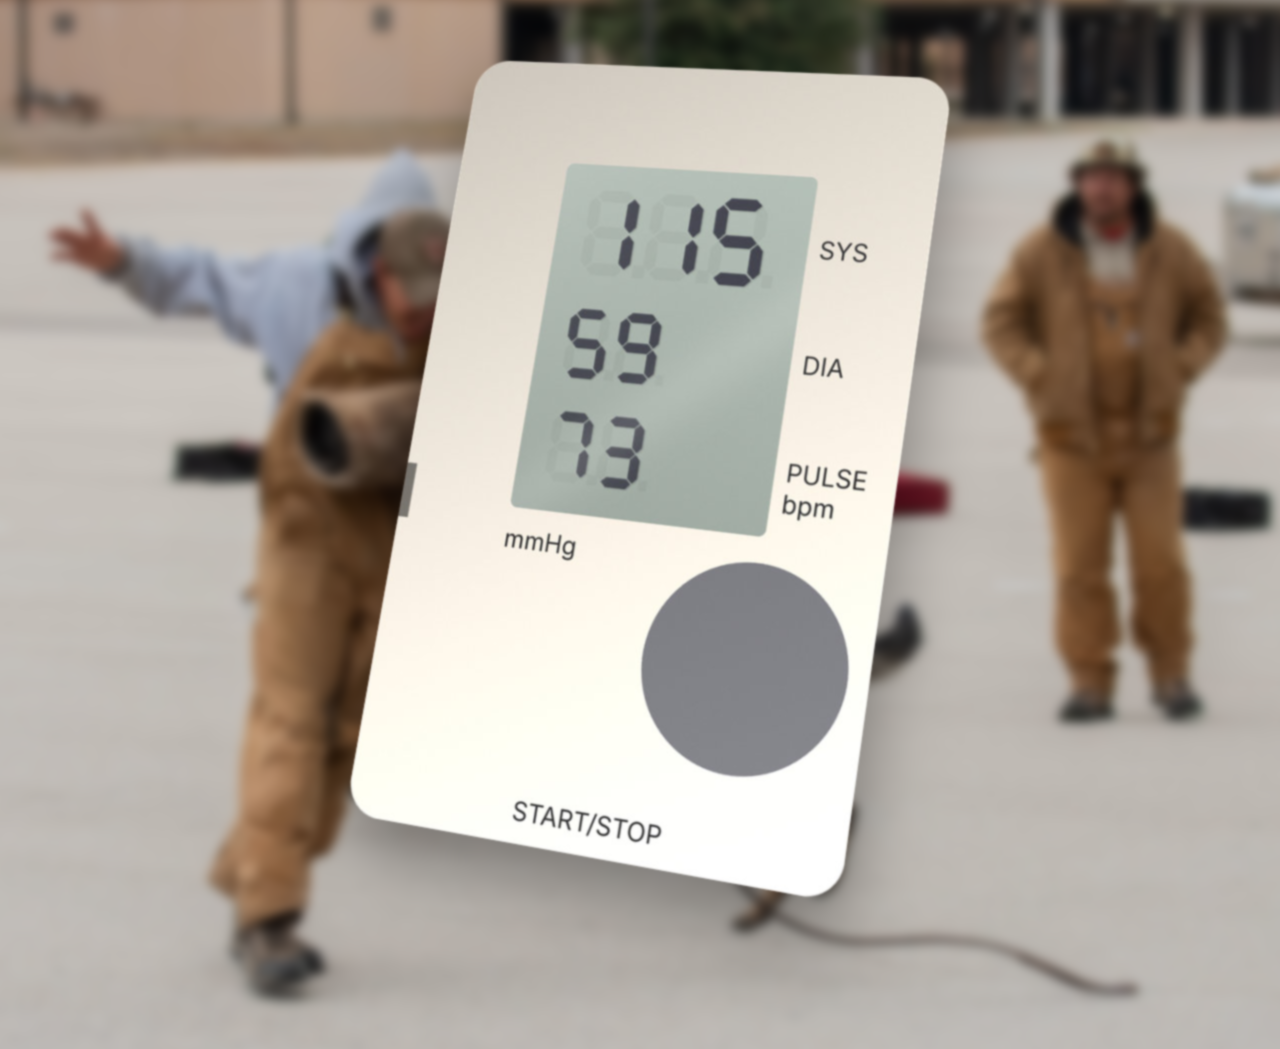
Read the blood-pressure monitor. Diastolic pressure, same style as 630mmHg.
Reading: 59mmHg
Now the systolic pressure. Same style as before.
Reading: 115mmHg
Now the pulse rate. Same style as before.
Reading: 73bpm
